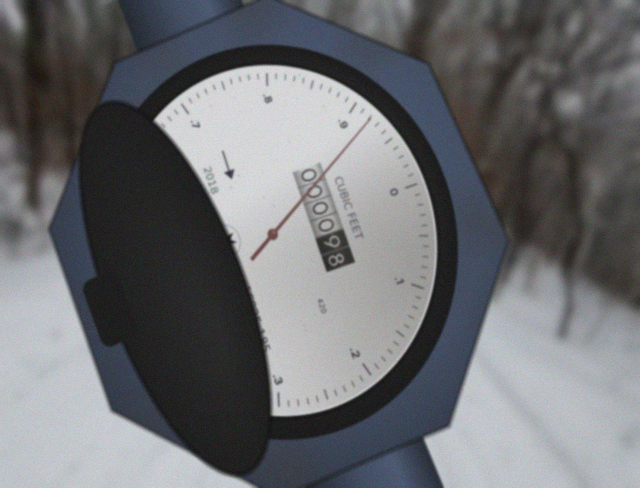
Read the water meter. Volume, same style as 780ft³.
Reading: 97.92ft³
